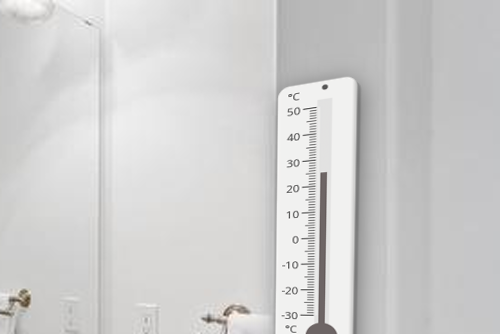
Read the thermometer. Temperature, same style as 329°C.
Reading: 25°C
